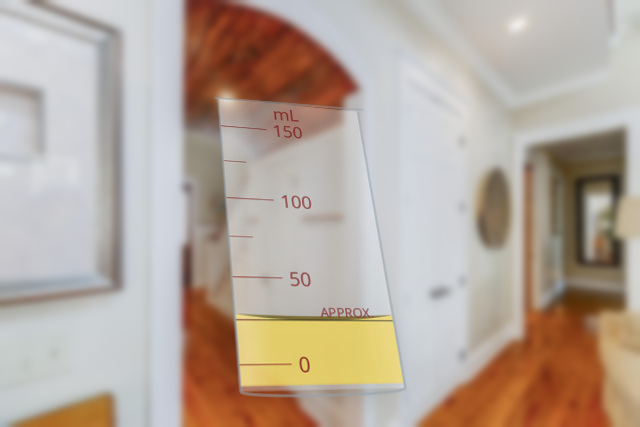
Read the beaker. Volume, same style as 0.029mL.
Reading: 25mL
